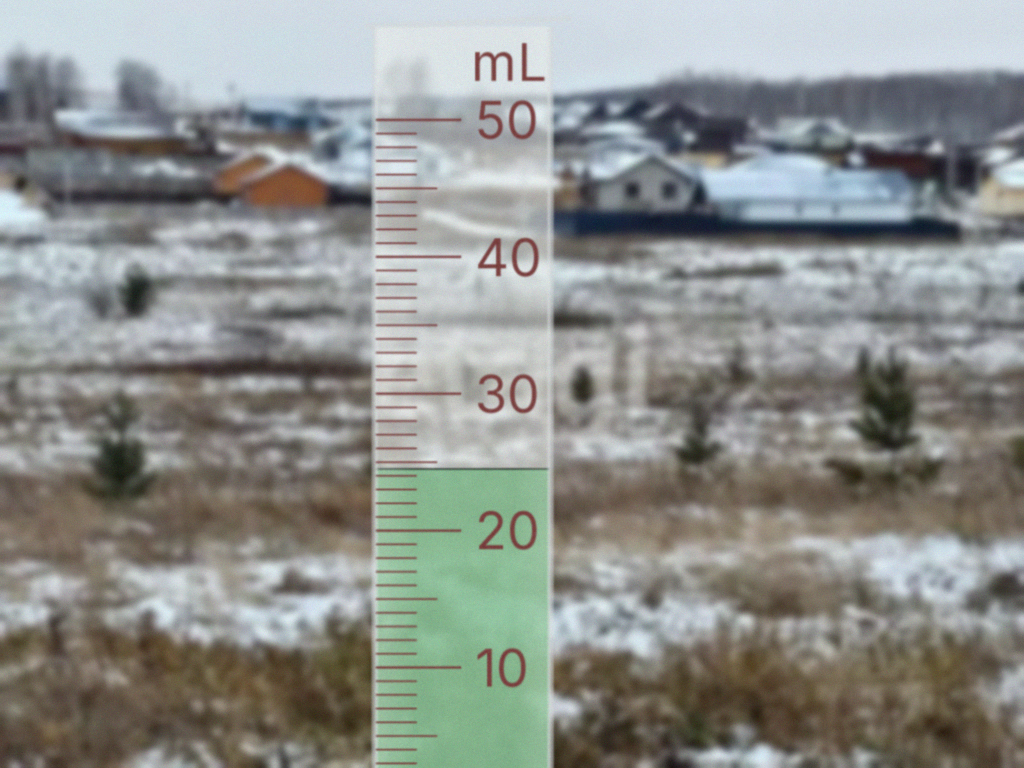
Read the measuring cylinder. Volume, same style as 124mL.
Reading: 24.5mL
